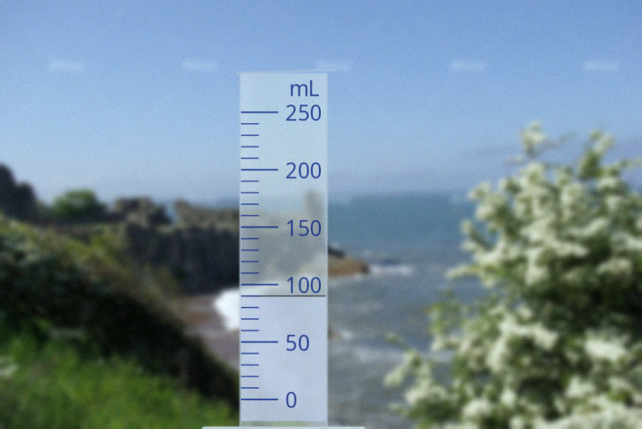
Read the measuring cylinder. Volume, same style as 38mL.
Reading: 90mL
